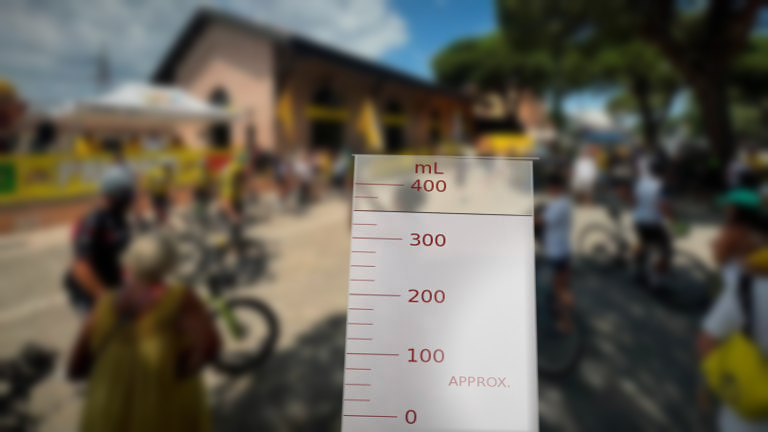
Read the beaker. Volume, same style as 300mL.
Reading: 350mL
